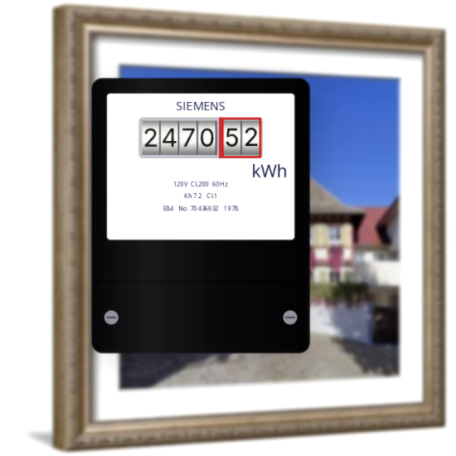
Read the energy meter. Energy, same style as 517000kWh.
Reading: 2470.52kWh
